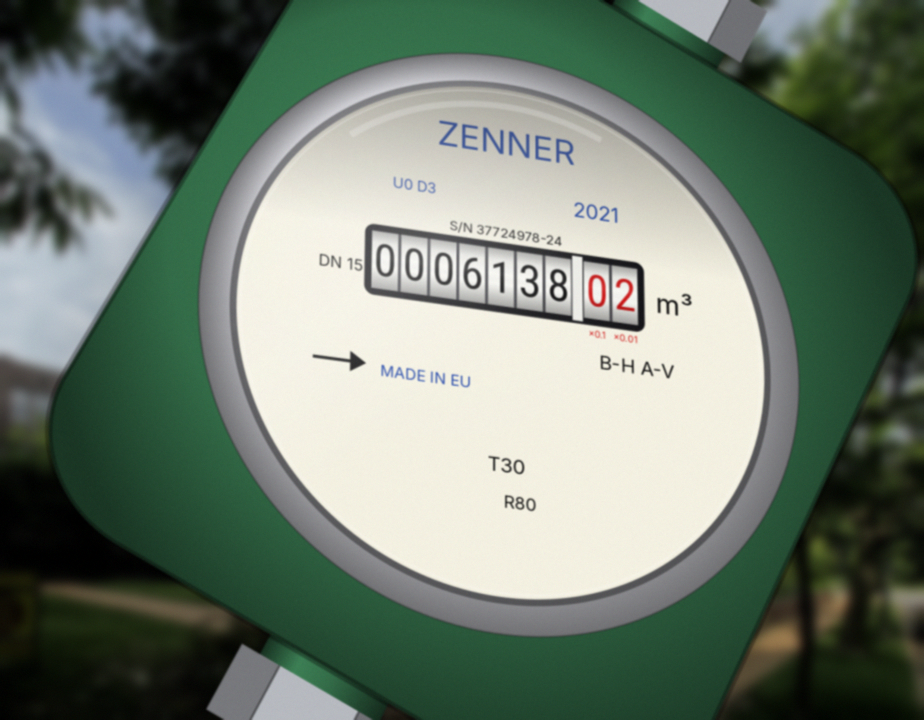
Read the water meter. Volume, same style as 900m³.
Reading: 6138.02m³
